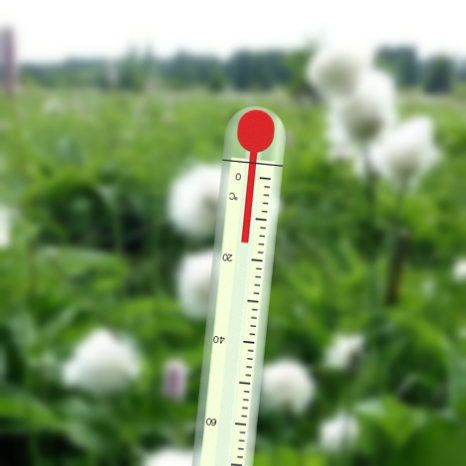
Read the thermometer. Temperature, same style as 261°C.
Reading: 16°C
